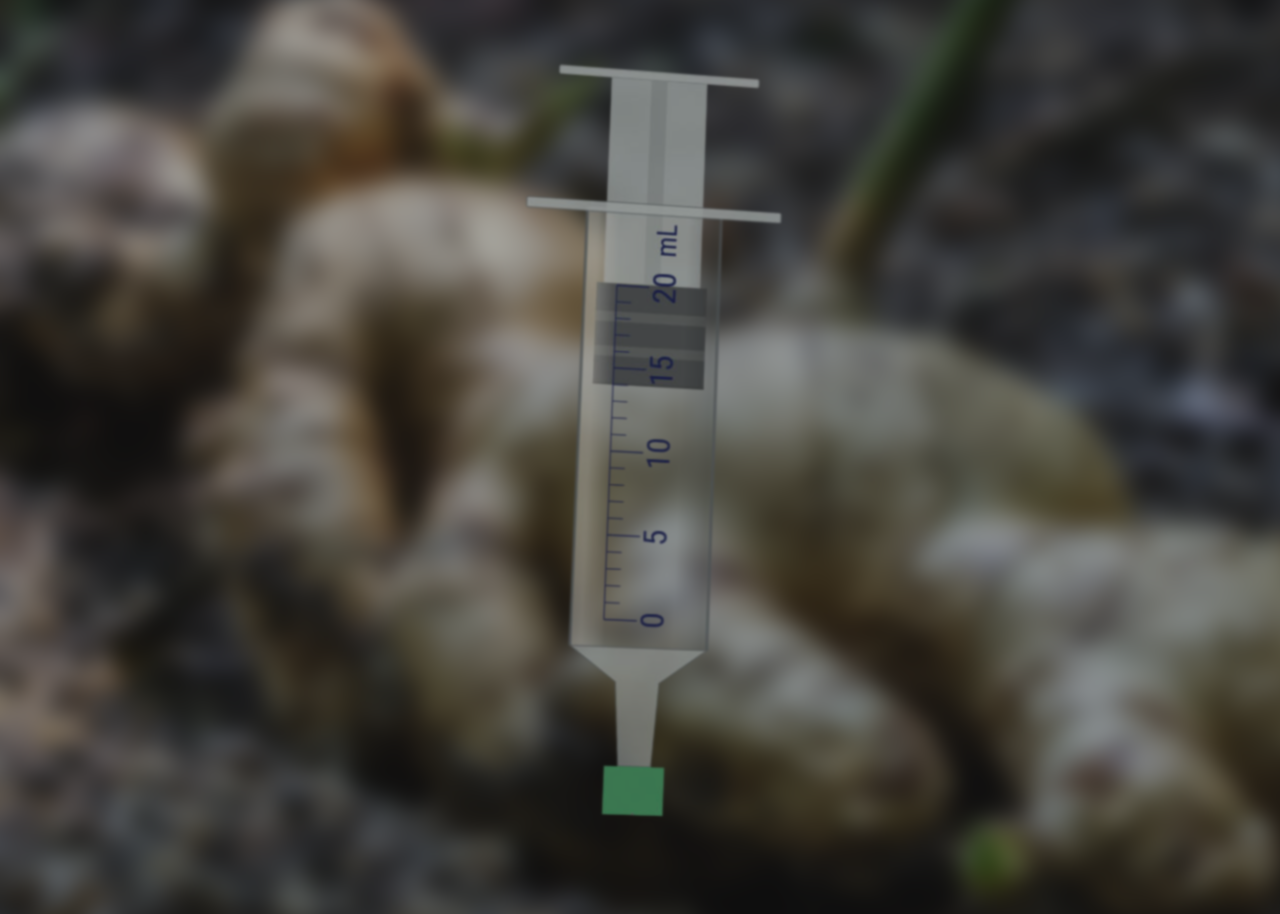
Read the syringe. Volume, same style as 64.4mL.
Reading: 14mL
